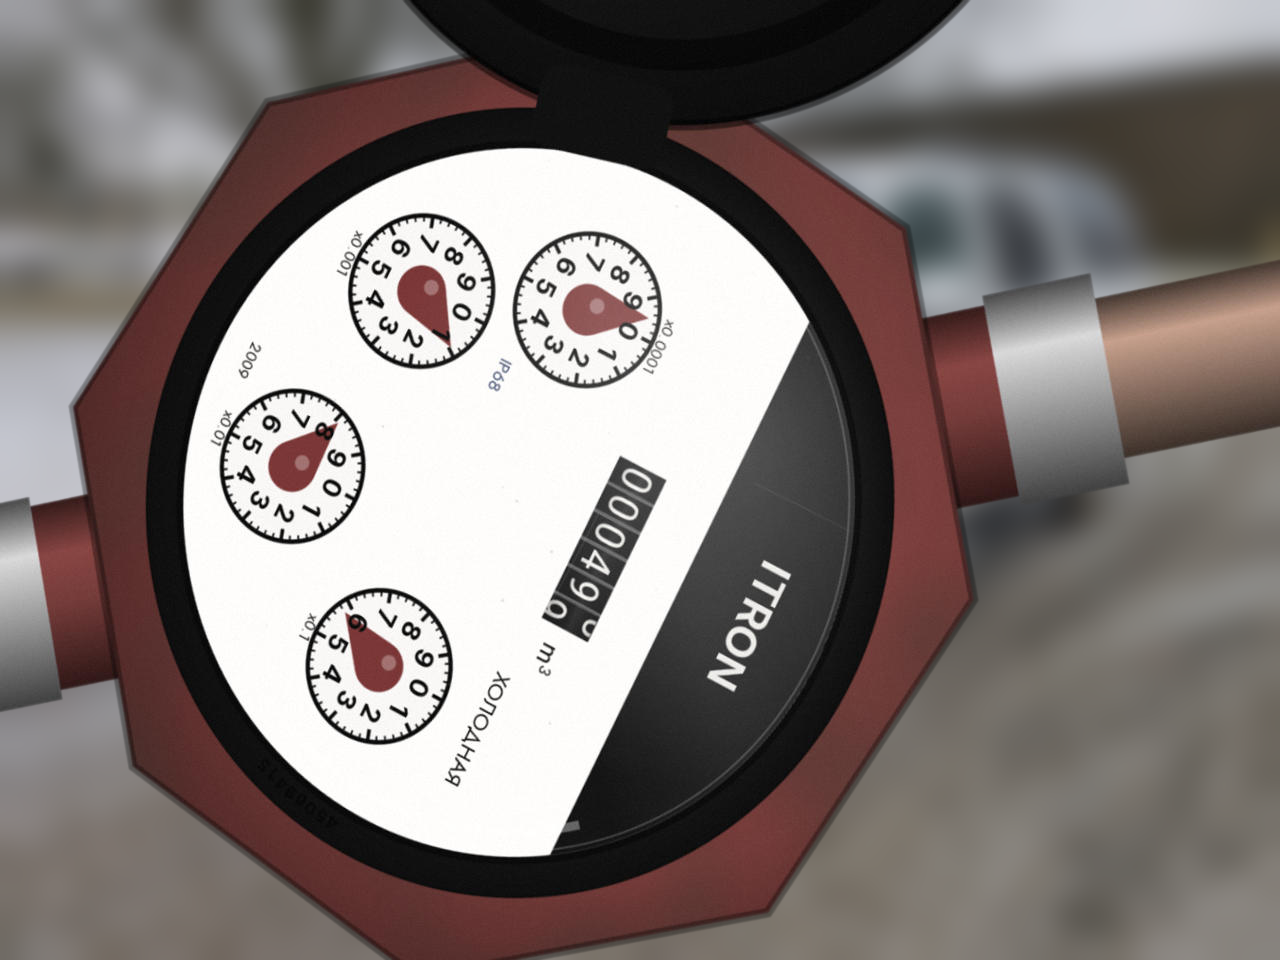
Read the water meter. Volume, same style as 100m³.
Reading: 498.5809m³
